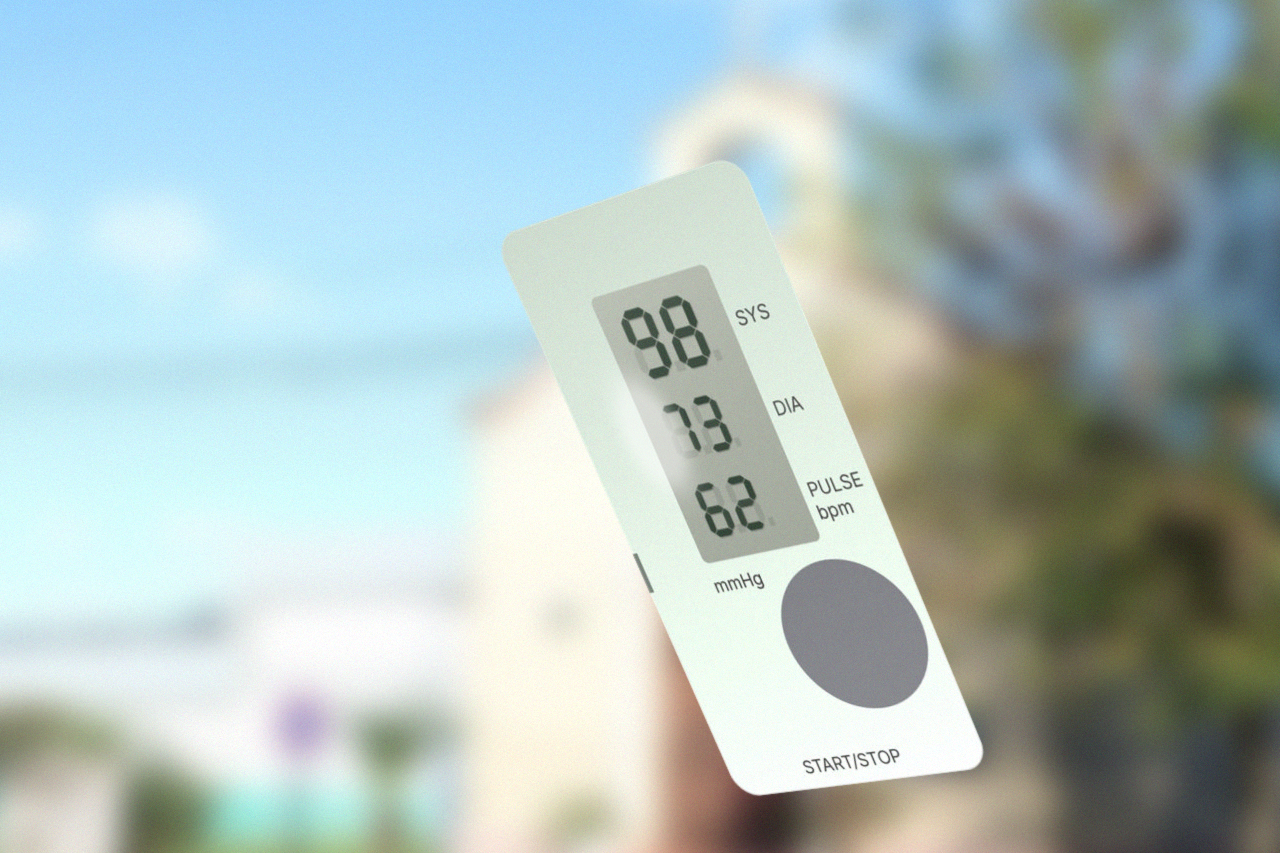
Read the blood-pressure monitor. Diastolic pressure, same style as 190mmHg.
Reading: 73mmHg
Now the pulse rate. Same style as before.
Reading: 62bpm
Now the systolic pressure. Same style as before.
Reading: 98mmHg
